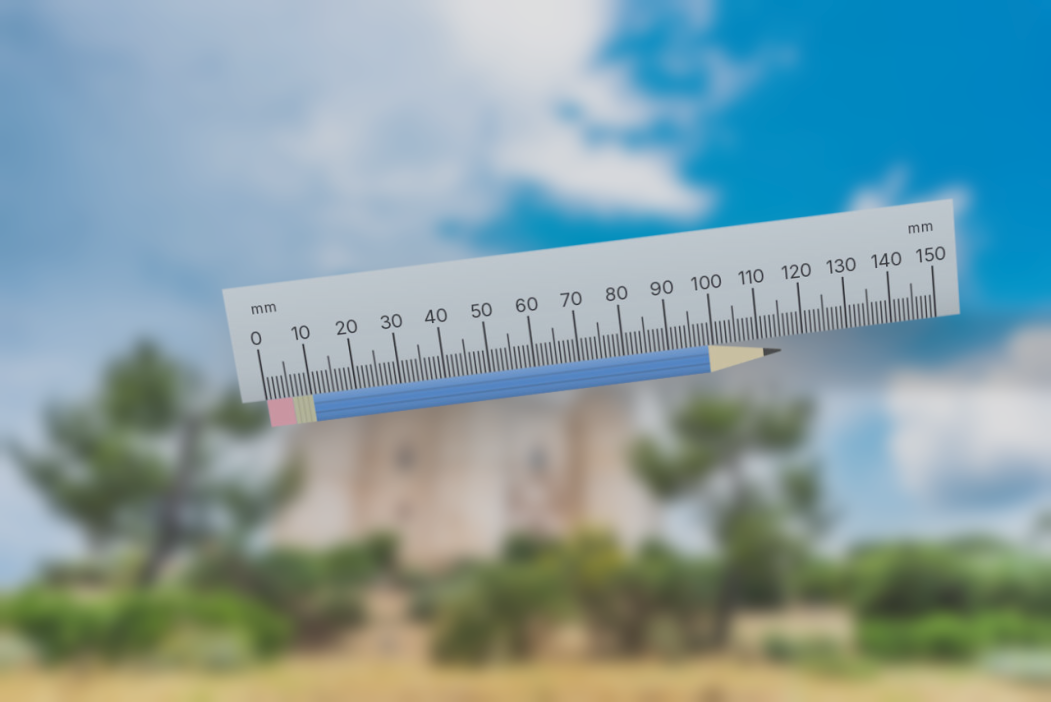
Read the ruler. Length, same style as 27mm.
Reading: 115mm
